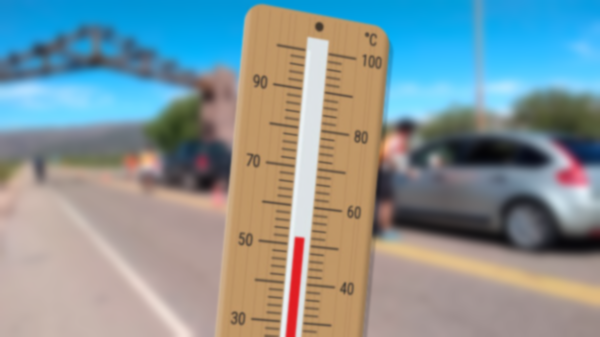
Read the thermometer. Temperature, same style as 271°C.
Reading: 52°C
